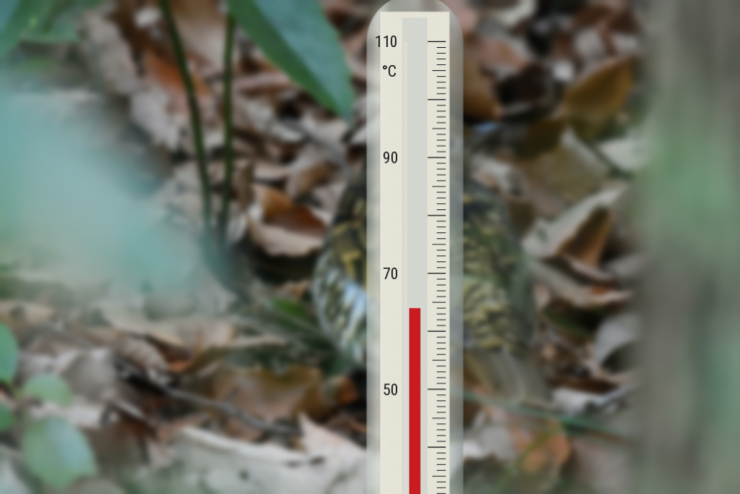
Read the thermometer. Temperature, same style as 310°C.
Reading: 64°C
